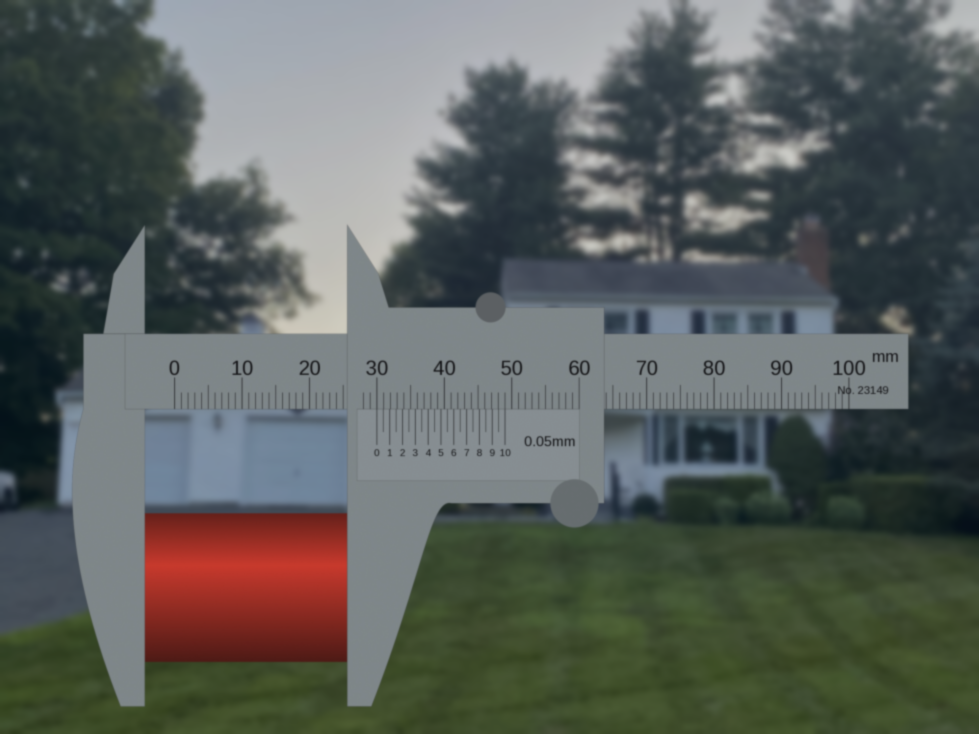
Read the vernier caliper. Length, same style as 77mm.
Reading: 30.0mm
